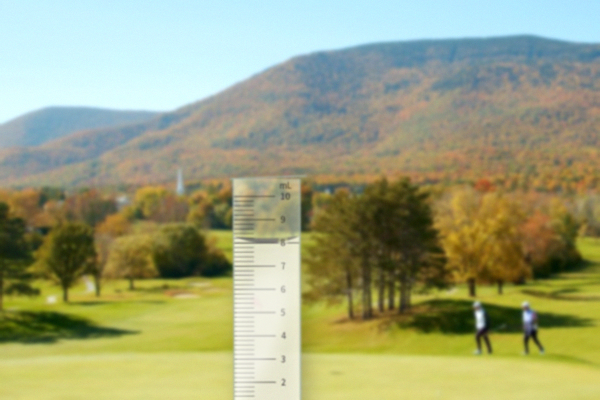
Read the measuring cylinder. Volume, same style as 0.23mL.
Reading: 8mL
